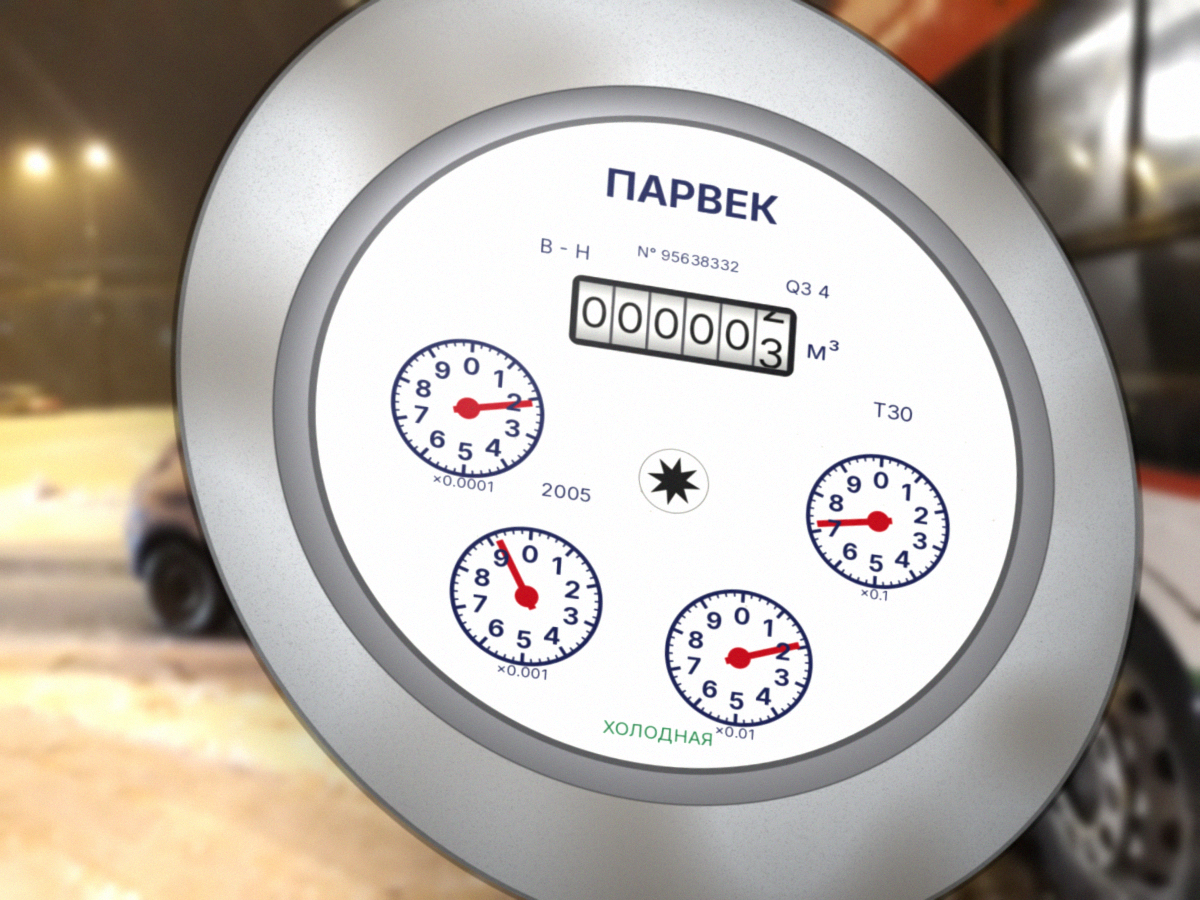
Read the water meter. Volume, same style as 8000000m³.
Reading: 2.7192m³
